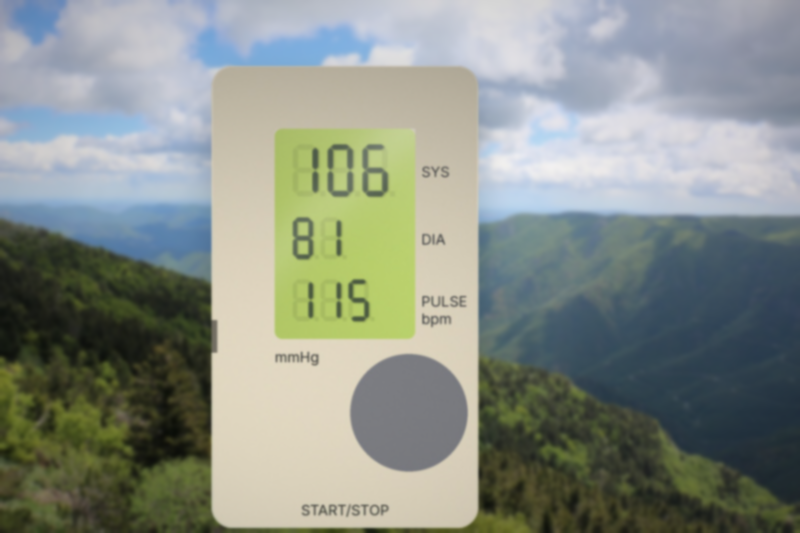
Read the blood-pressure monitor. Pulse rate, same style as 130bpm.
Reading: 115bpm
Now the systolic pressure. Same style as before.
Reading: 106mmHg
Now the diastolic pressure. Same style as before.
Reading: 81mmHg
